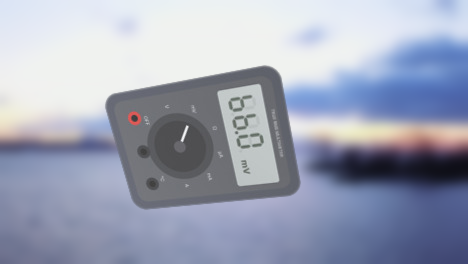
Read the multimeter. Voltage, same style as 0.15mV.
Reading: 66.0mV
